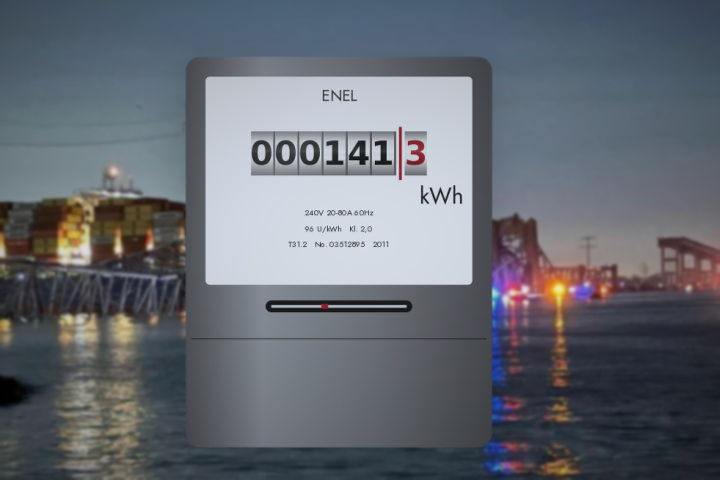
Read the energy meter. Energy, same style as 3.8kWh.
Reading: 141.3kWh
